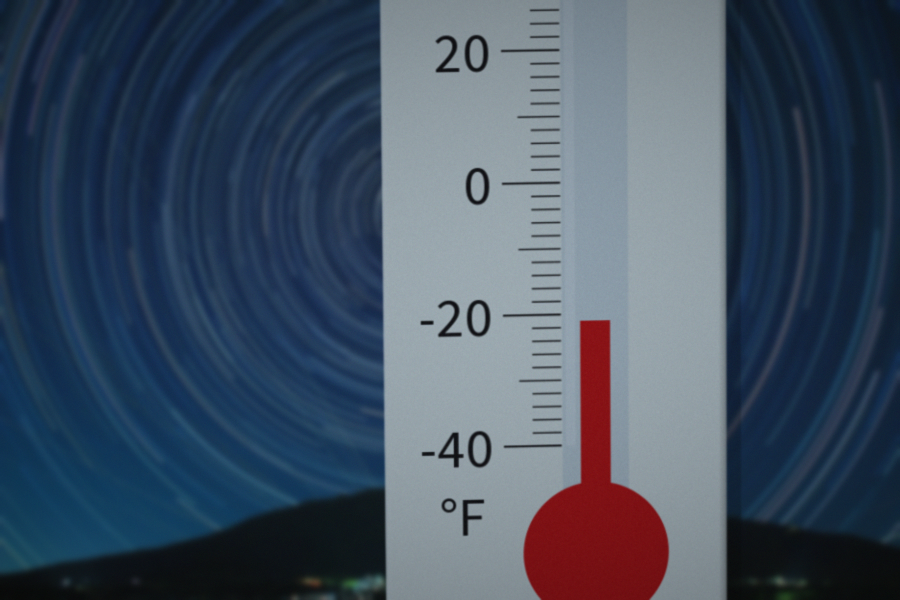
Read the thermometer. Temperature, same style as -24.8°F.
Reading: -21°F
